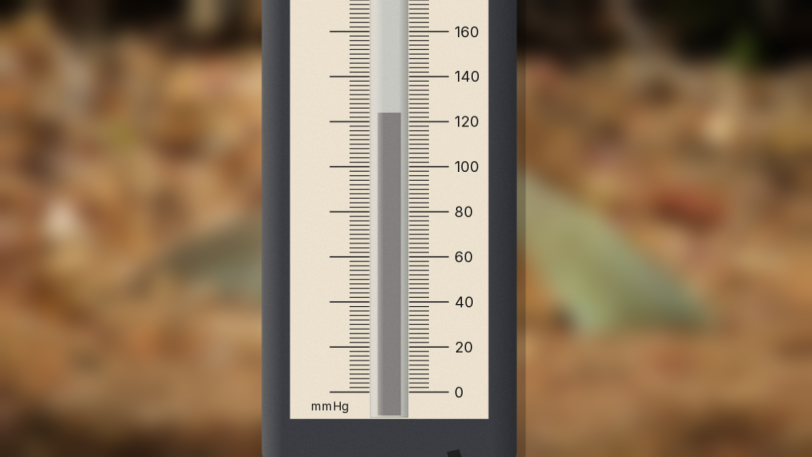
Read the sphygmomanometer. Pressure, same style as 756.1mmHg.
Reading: 124mmHg
